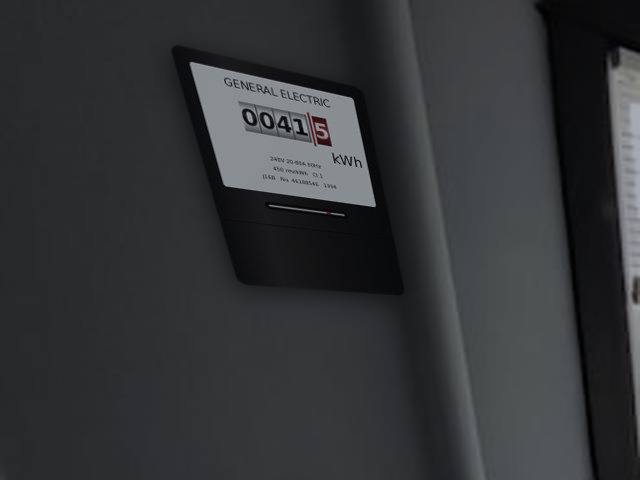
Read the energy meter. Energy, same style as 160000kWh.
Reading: 41.5kWh
